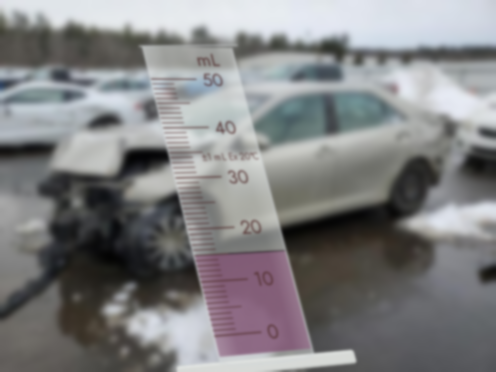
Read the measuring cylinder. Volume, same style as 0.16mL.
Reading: 15mL
